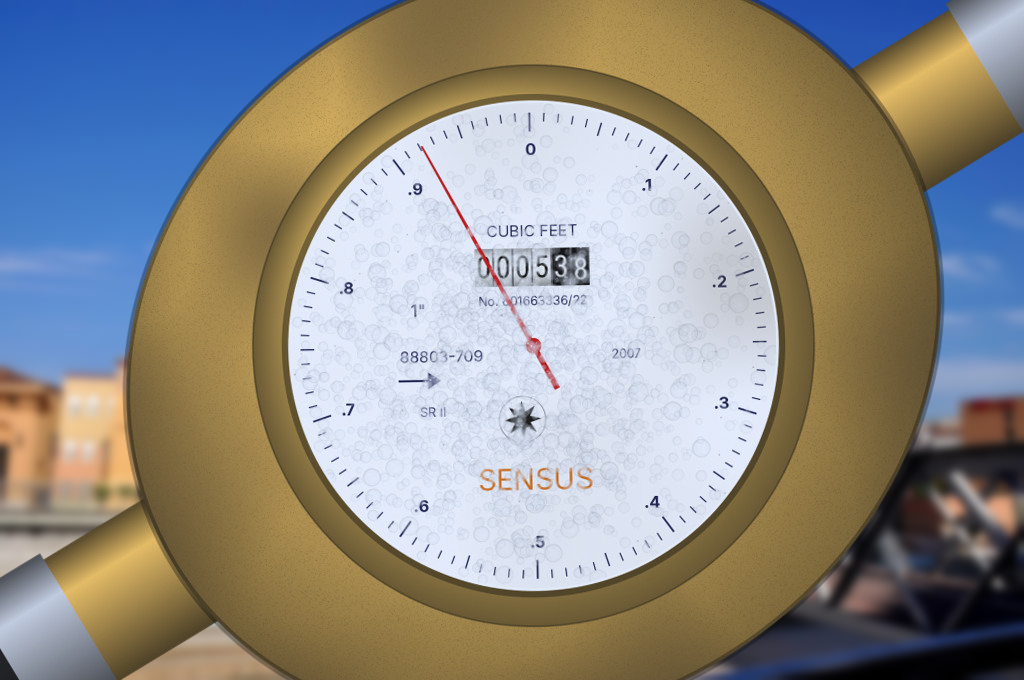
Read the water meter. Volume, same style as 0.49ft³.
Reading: 537.92ft³
